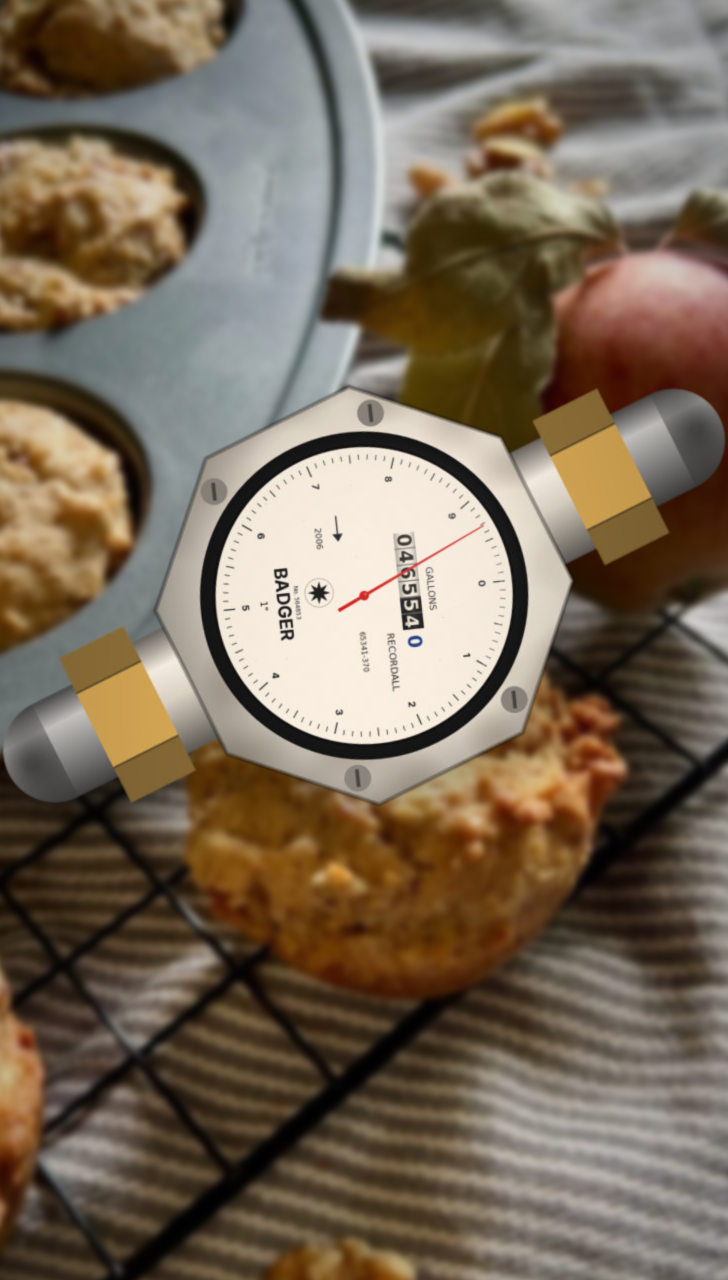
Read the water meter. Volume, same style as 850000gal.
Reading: 465539.3gal
